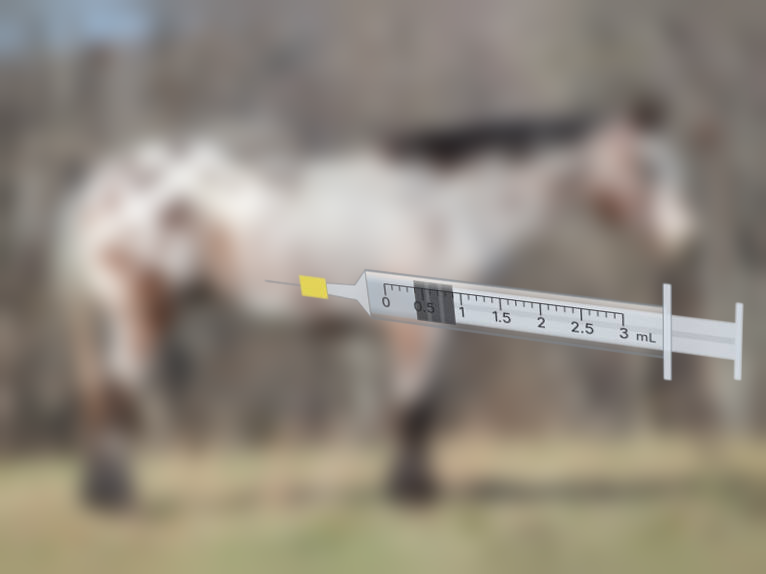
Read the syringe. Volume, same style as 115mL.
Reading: 0.4mL
